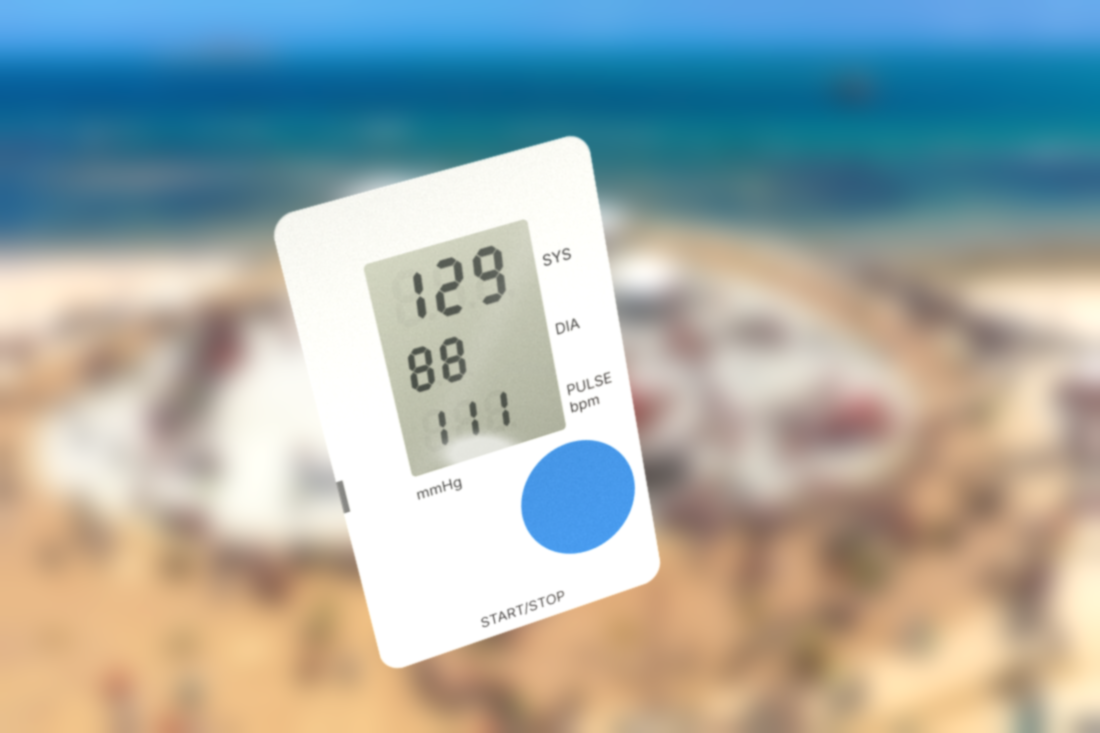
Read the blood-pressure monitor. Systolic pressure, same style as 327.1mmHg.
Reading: 129mmHg
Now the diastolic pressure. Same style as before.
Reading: 88mmHg
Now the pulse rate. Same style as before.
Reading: 111bpm
